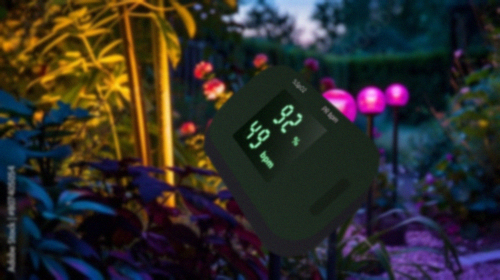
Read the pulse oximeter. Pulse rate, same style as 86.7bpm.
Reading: 49bpm
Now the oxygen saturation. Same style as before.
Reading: 92%
